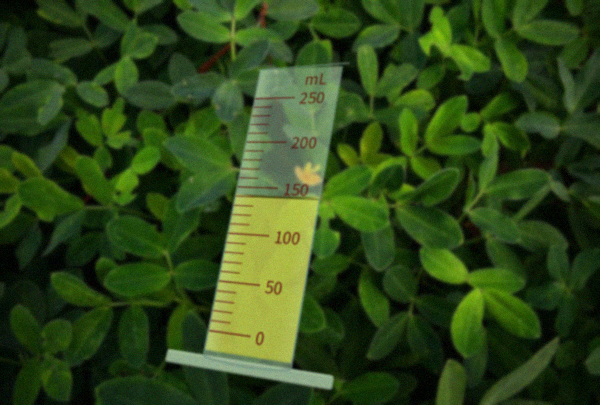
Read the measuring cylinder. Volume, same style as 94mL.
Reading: 140mL
